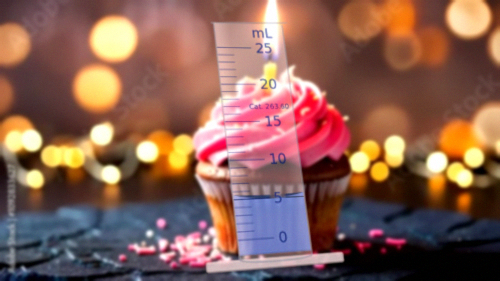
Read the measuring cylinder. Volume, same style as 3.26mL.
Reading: 5mL
